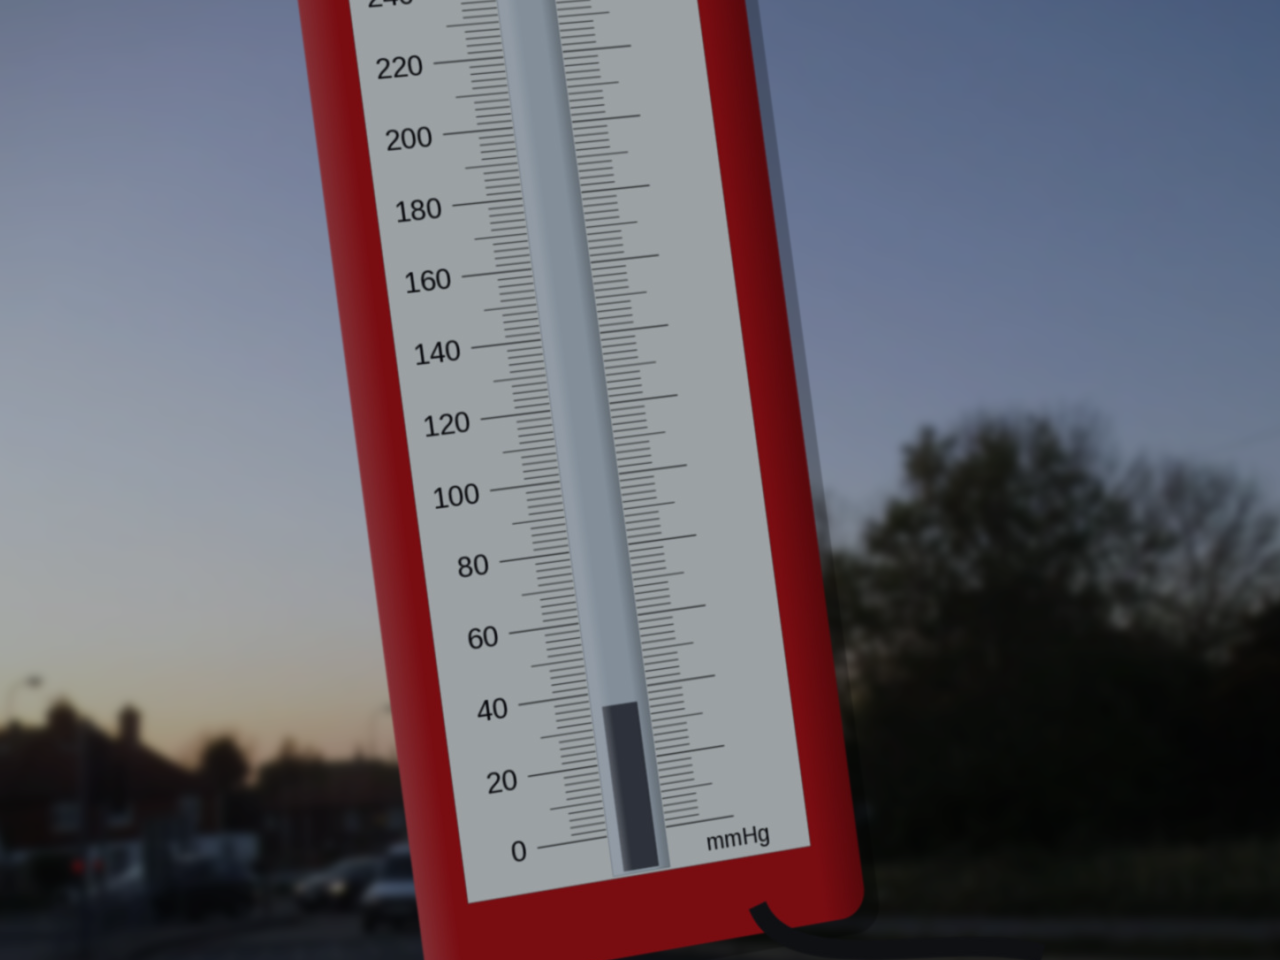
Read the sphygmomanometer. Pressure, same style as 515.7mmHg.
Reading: 36mmHg
